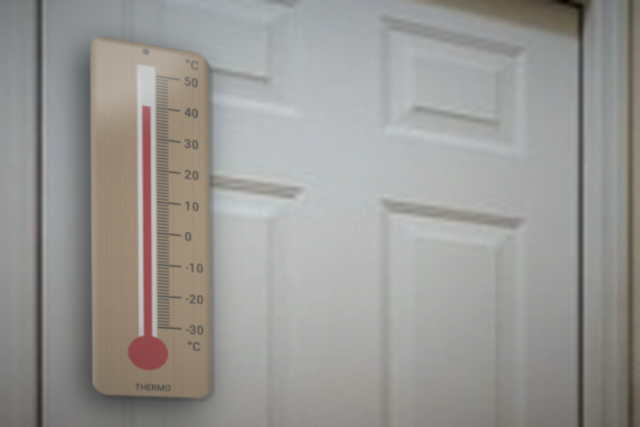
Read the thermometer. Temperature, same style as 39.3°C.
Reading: 40°C
